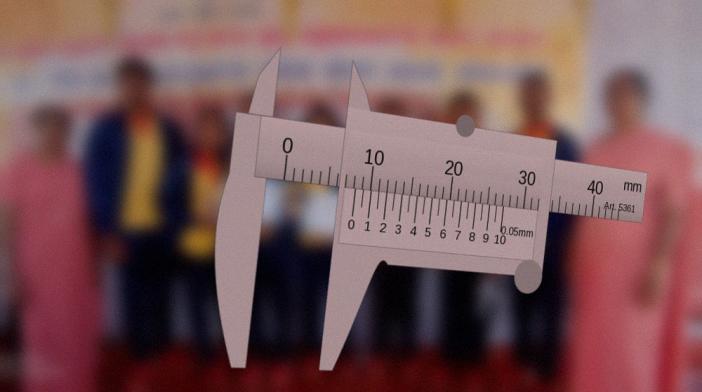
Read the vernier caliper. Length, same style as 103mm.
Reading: 8.2mm
